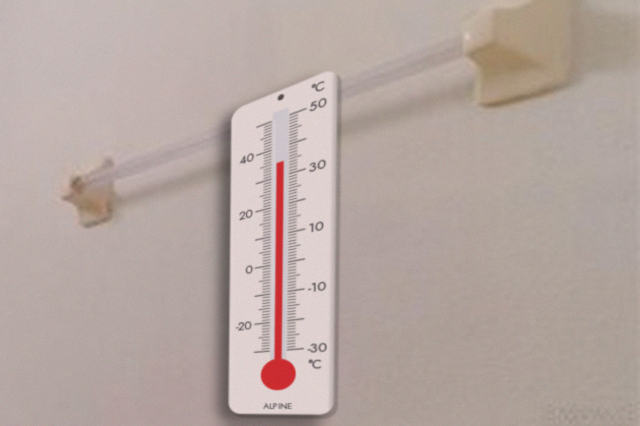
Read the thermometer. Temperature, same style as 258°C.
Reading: 35°C
